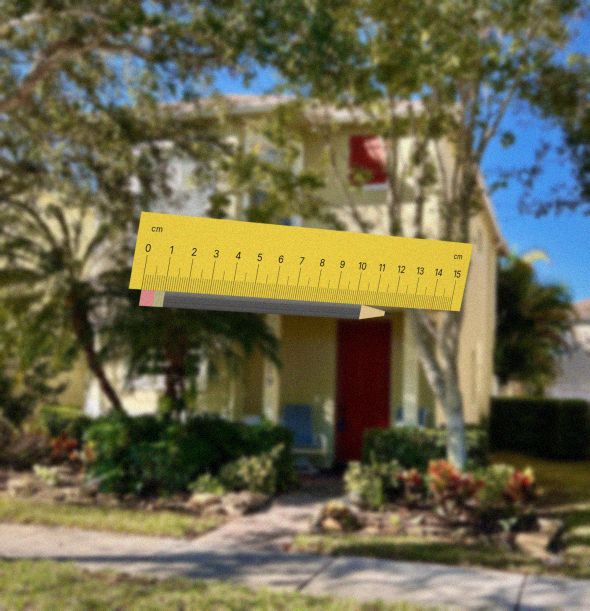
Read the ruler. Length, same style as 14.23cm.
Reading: 12cm
